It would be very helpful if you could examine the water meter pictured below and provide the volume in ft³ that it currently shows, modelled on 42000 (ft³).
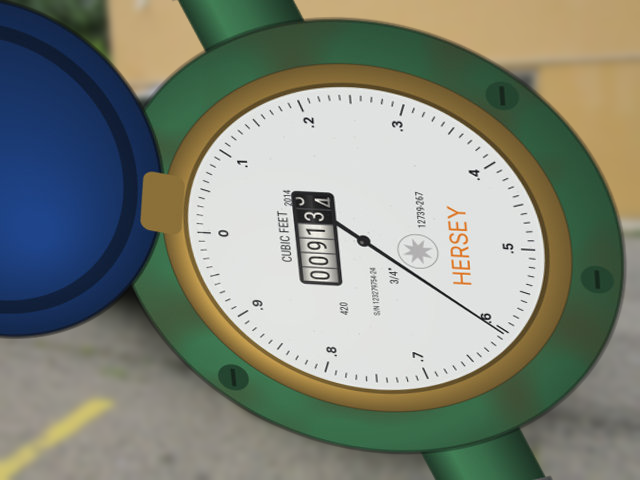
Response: 9133.60 (ft³)
